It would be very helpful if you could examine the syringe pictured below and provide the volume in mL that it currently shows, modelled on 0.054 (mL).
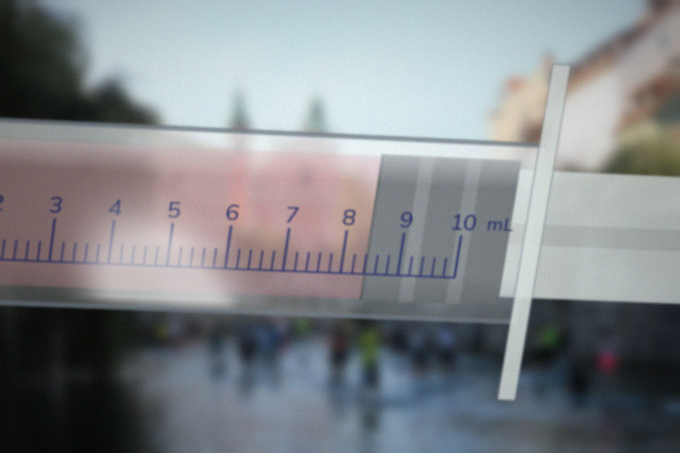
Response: 8.4 (mL)
